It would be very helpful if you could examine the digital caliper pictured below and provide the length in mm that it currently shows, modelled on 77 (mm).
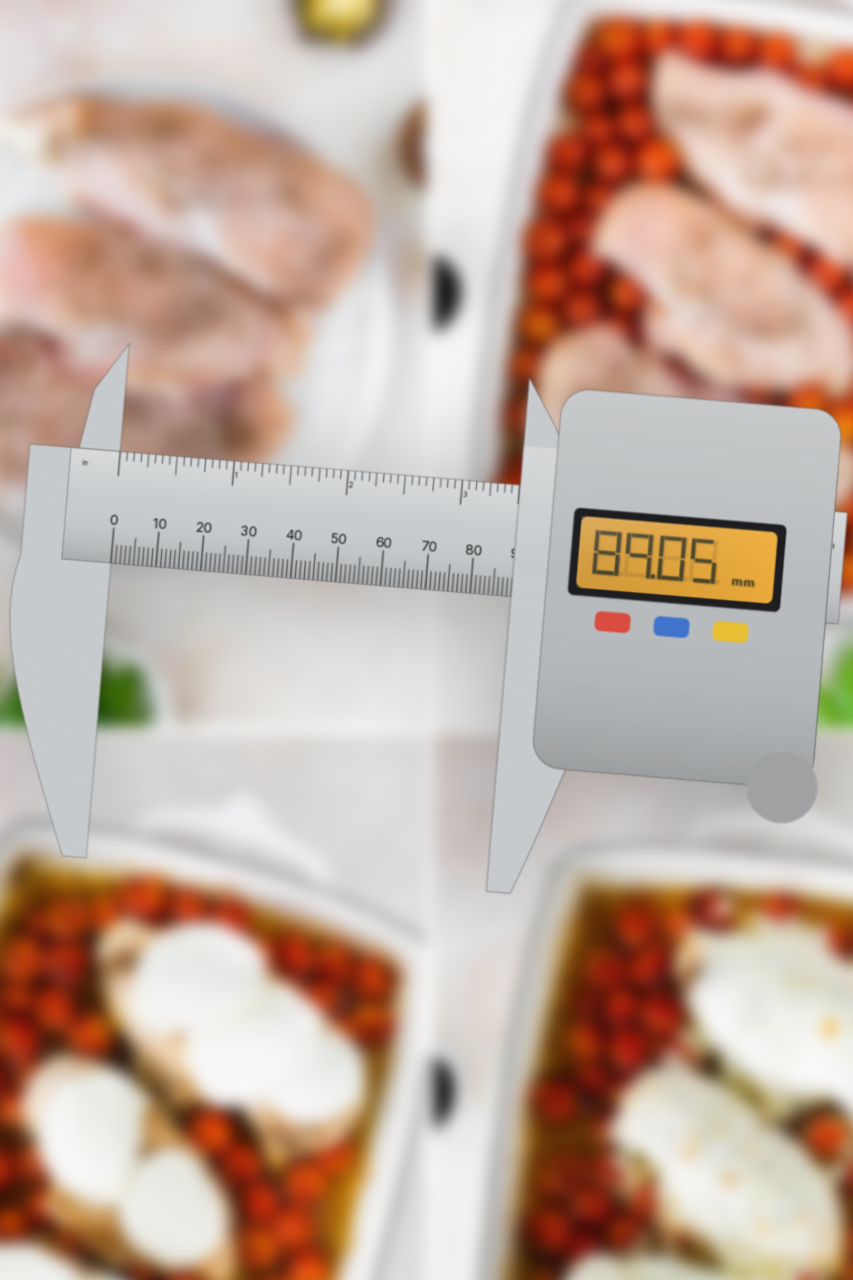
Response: 89.05 (mm)
